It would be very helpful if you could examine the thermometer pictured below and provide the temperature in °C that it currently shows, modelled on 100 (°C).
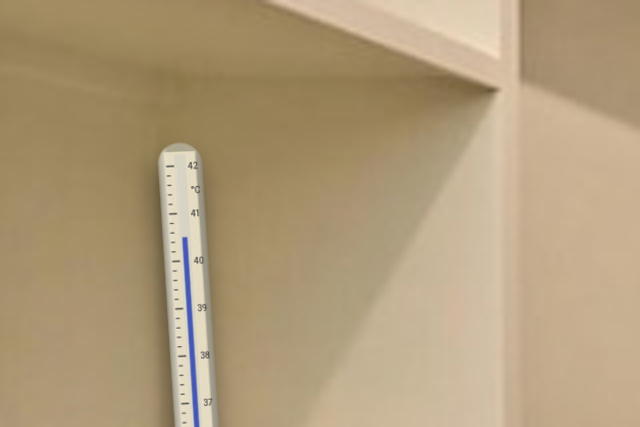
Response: 40.5 (°C)
